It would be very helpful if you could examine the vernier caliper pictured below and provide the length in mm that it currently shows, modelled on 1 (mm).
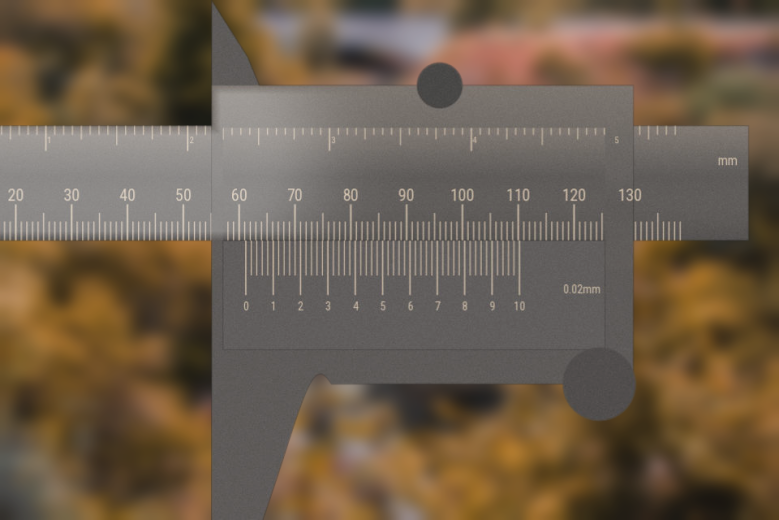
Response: 61.2 (mm)
